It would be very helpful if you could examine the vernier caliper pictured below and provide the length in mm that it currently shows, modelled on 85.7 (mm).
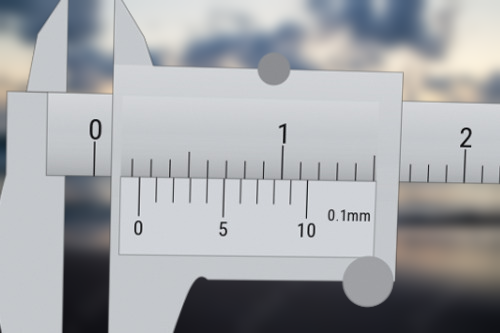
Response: 2.4 (mm)
